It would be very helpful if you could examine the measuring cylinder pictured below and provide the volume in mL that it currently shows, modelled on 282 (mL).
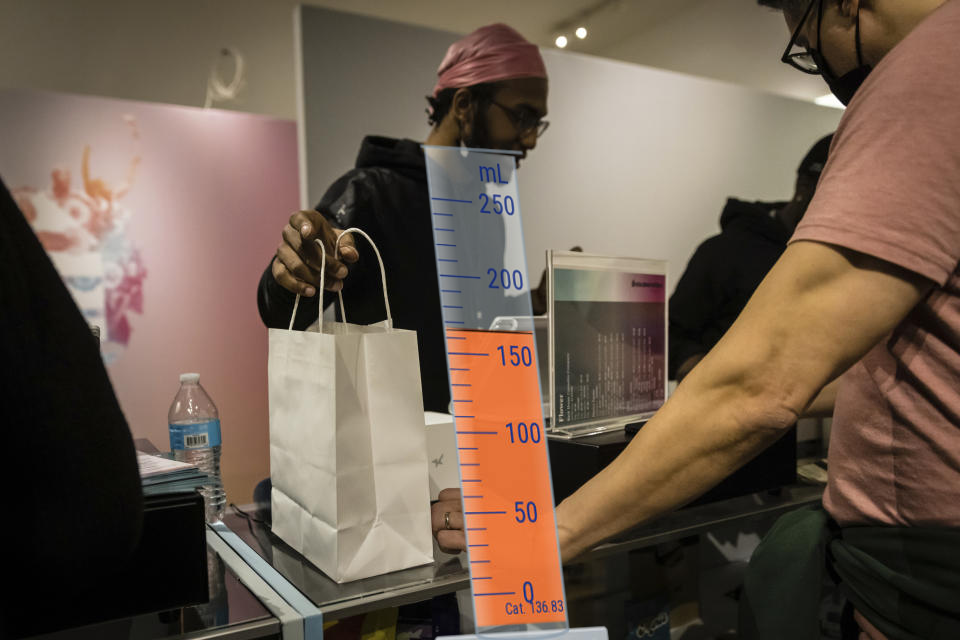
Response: 165 (mL)
